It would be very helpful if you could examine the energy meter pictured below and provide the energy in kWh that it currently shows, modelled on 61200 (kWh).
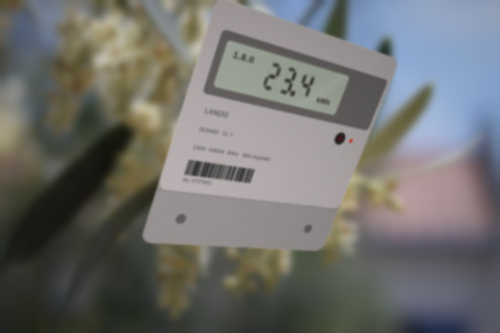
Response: 23.4 (kWh)
